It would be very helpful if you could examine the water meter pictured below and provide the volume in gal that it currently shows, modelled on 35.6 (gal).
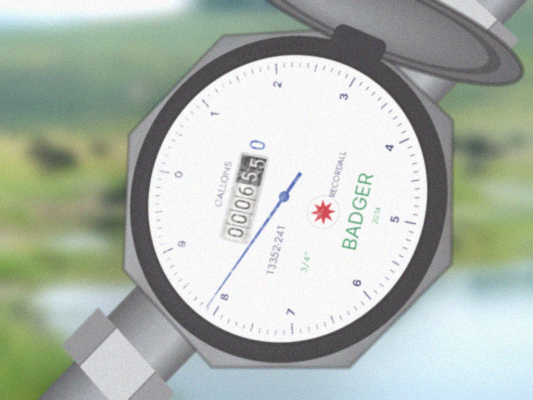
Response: 6548.1 (gal)
